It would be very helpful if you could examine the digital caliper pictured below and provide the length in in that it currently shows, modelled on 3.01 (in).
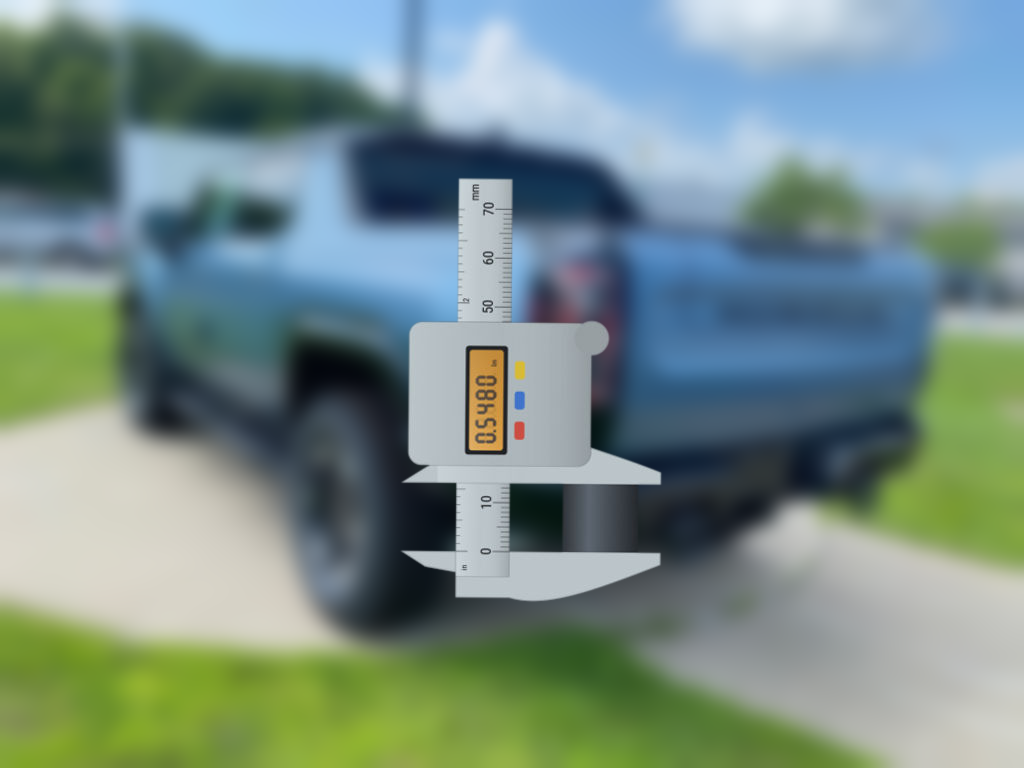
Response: 0.5480 (in)
